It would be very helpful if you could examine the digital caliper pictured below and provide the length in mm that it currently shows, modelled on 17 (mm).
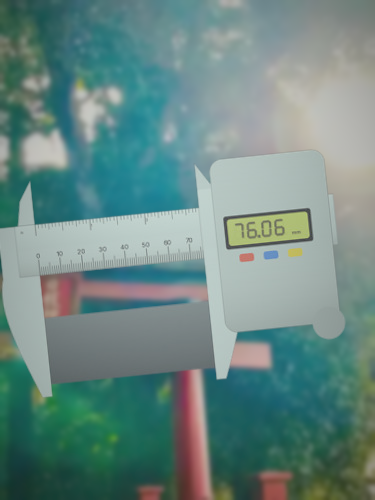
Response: 76.06 (mm)
